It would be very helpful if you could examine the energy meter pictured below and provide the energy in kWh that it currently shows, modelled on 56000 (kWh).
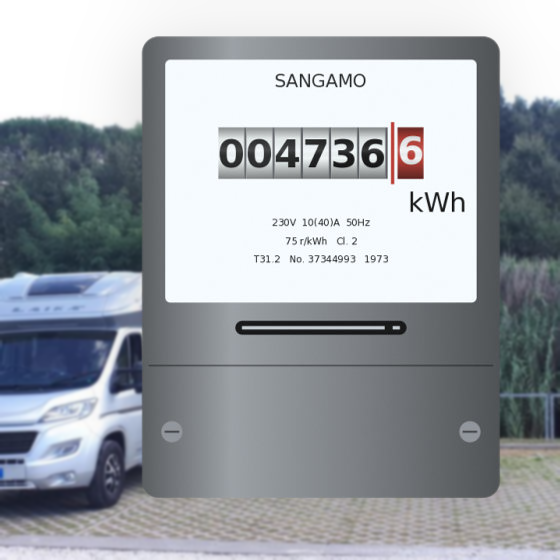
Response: 4736.6 (kWh)
